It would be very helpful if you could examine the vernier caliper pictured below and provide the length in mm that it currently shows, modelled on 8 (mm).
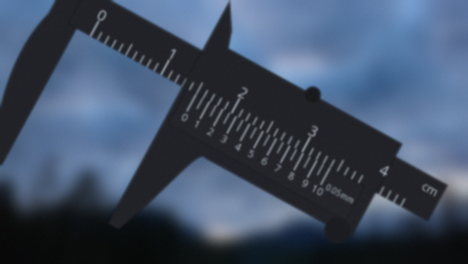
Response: 15.0 (mm)
